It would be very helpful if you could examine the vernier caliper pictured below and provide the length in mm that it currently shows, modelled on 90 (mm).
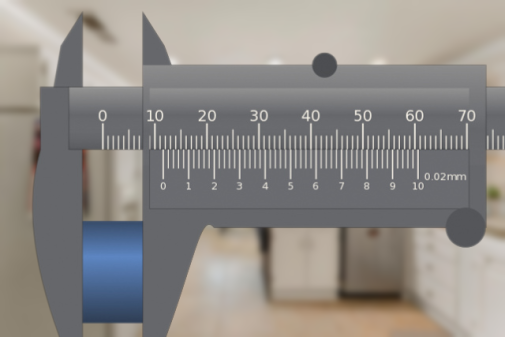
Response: 11.6 (mm)
